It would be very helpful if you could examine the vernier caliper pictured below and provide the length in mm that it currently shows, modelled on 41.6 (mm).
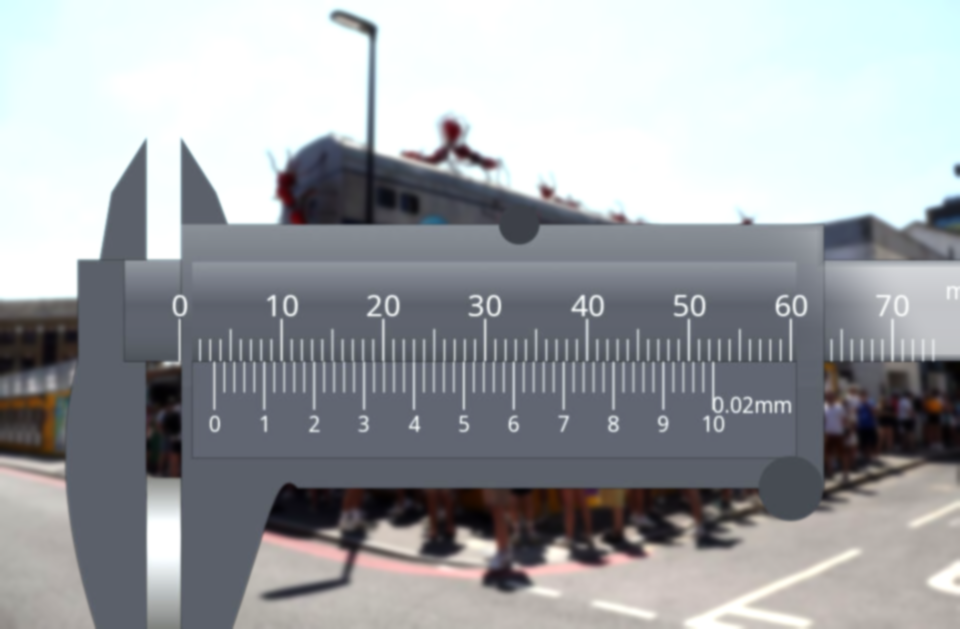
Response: 3.4 (mm)
